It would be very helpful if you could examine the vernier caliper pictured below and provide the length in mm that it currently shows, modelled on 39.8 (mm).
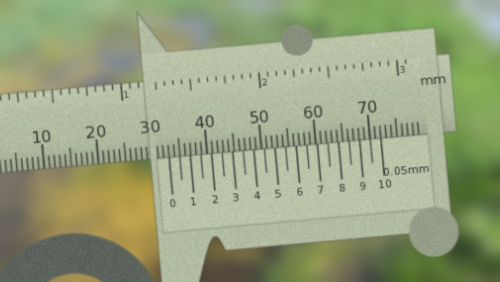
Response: 33.0 (mm)
